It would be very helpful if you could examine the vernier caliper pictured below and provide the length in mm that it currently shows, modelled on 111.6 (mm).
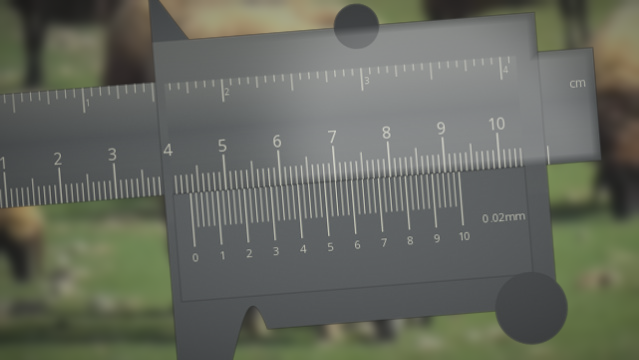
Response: 43.5 (mm)
